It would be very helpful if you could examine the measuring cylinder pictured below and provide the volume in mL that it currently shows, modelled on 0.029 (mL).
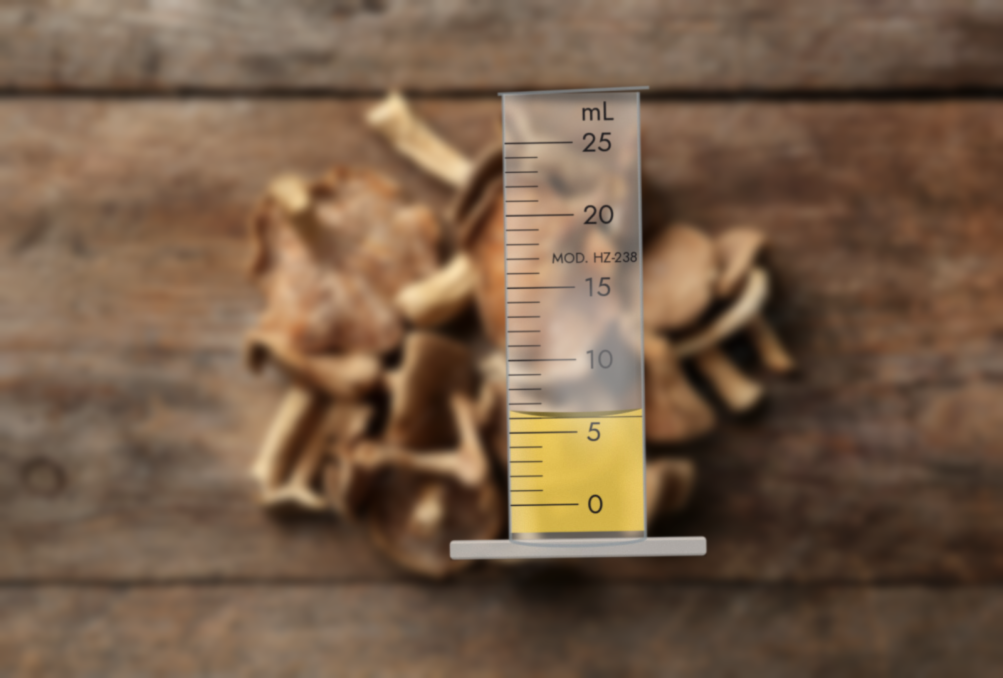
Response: 6 (mL)
